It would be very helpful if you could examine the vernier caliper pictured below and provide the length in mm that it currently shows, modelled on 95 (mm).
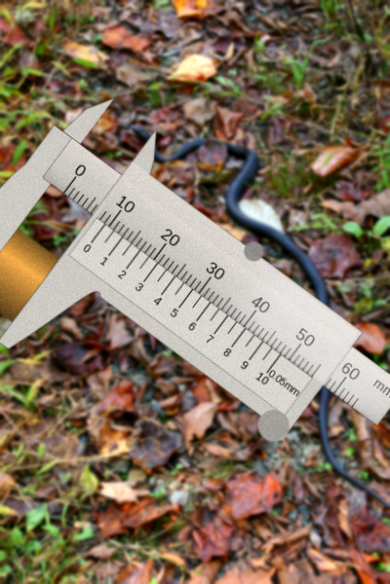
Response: 9.2 (mm)
